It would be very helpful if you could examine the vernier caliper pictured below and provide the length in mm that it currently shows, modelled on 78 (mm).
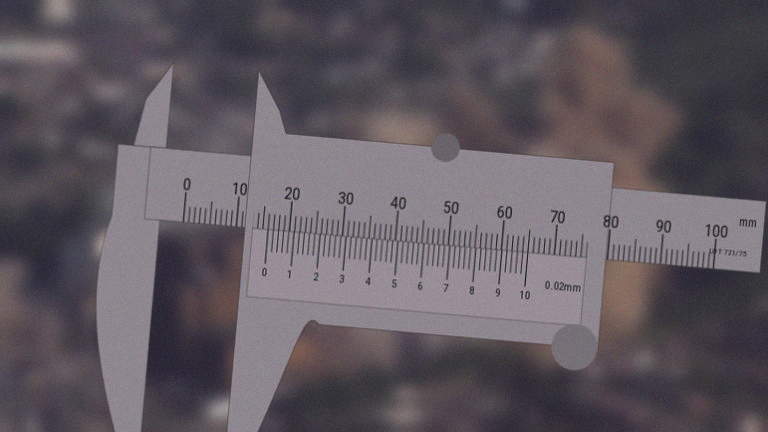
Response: 16.0 (mm)
